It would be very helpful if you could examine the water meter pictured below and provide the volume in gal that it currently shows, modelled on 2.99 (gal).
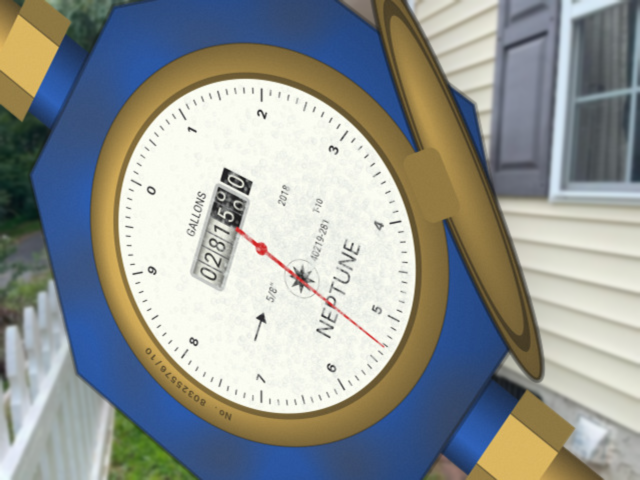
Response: 281585.3 (gal)
